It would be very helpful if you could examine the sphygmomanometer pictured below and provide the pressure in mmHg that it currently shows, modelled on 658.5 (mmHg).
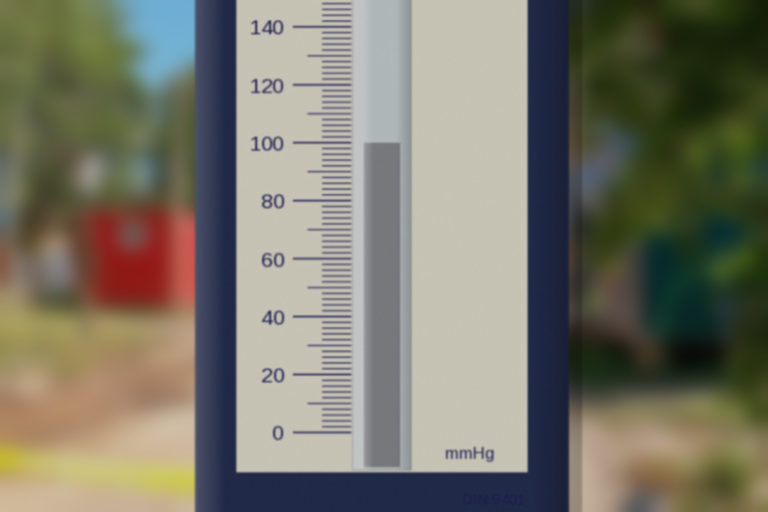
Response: 100 (mmHg)
